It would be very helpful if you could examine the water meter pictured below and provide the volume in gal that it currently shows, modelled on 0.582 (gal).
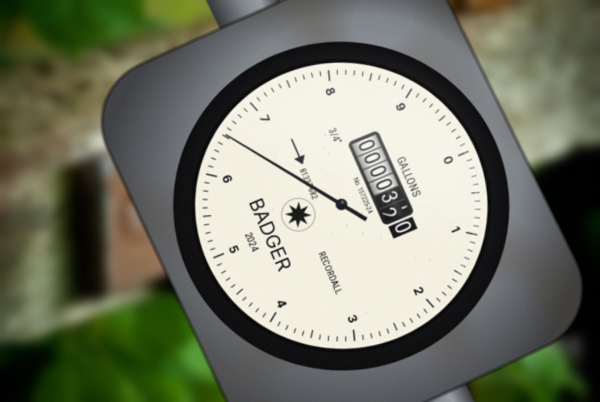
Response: 316.5 (gal)
